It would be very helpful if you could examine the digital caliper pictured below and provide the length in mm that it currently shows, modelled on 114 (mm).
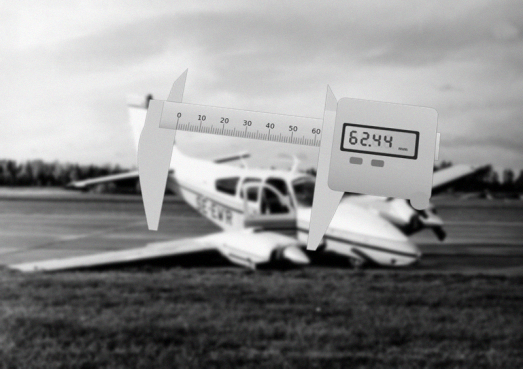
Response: 62.44 (mm)
